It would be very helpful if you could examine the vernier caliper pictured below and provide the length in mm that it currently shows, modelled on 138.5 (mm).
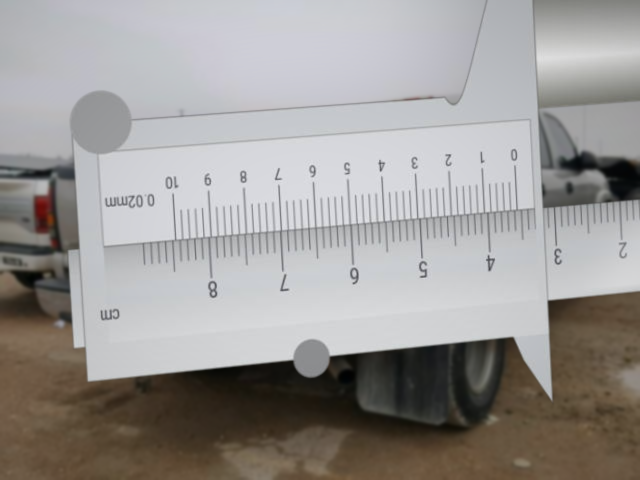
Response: 35.6 (mm)
